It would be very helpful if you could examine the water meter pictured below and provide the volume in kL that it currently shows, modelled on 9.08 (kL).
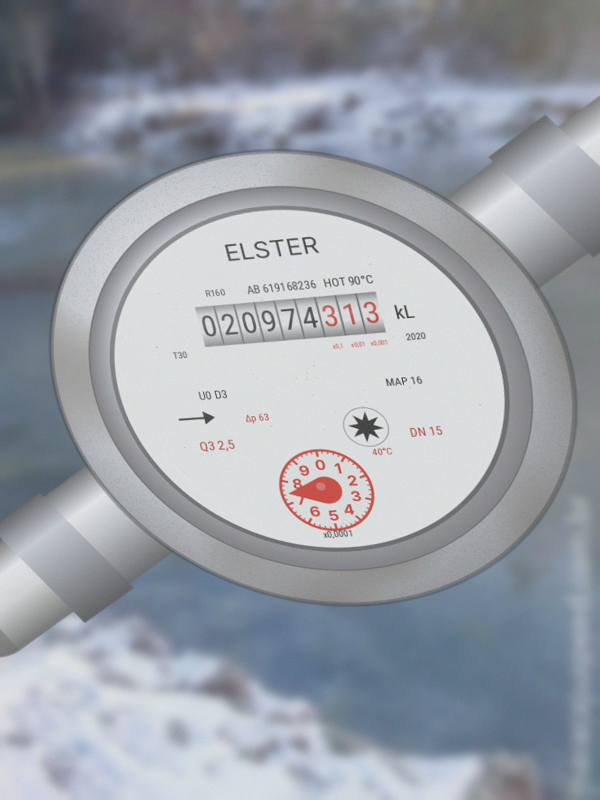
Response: 20974.3137 (kL)
